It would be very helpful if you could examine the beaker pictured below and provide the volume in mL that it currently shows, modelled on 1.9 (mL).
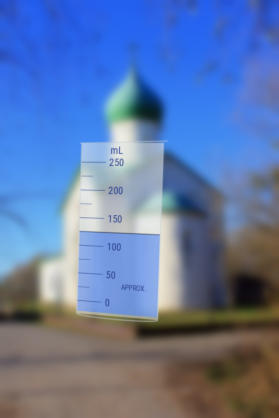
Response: 125 (mL)
